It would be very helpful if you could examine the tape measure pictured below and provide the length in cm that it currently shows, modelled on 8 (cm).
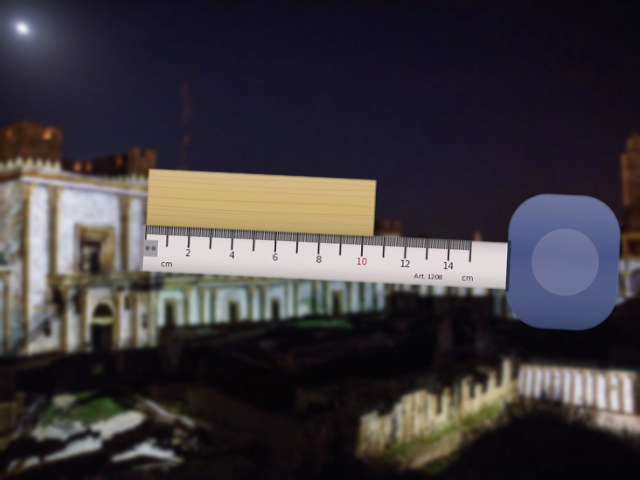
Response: 10.5 (cm)
